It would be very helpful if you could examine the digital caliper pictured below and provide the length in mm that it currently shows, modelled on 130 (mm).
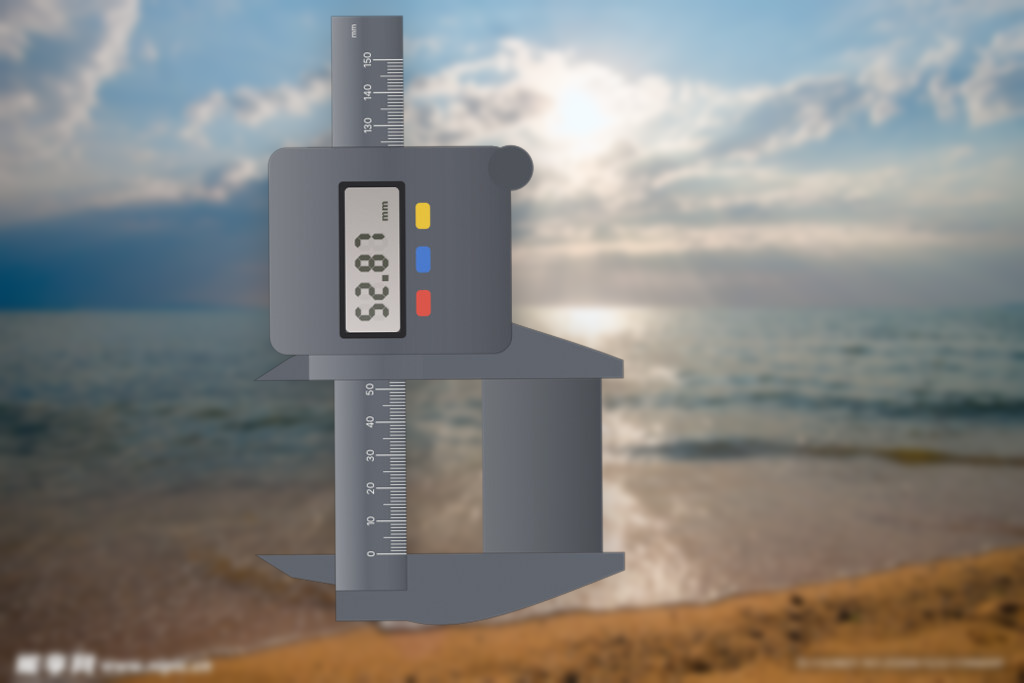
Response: 52.87 (mm)
